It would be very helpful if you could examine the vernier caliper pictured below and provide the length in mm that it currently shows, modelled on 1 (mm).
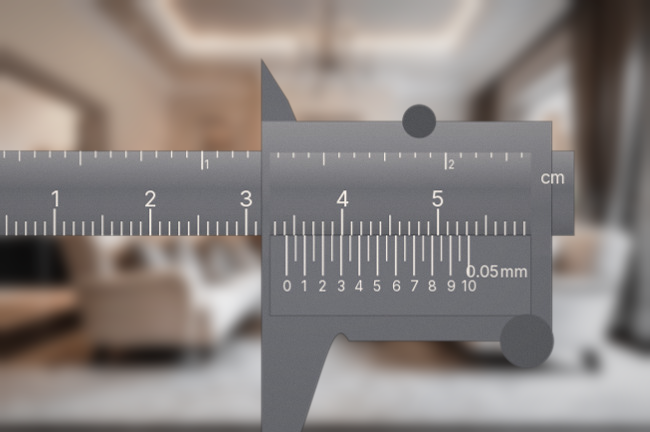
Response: 34.2 (mm)
